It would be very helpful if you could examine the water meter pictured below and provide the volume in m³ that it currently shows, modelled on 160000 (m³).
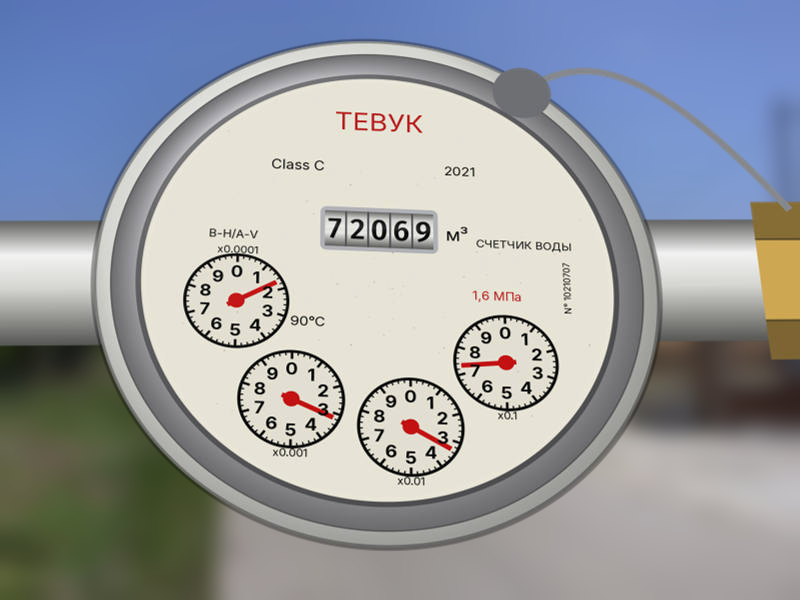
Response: 72069.7331 (m³)
